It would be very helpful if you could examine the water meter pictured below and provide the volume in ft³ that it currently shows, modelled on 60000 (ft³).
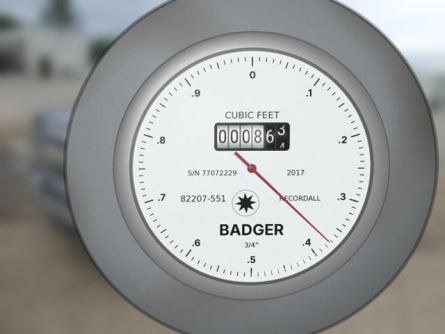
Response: 863.37 (ft³)
